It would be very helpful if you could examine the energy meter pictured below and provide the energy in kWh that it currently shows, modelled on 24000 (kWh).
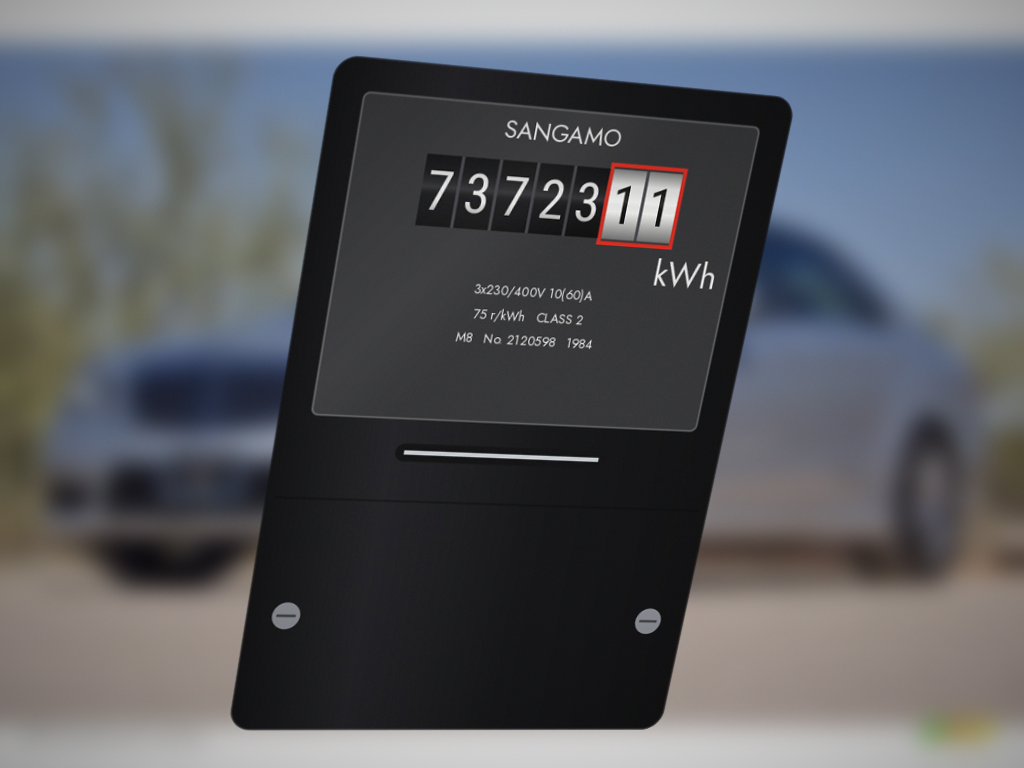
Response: 73723.11 (kWh)
